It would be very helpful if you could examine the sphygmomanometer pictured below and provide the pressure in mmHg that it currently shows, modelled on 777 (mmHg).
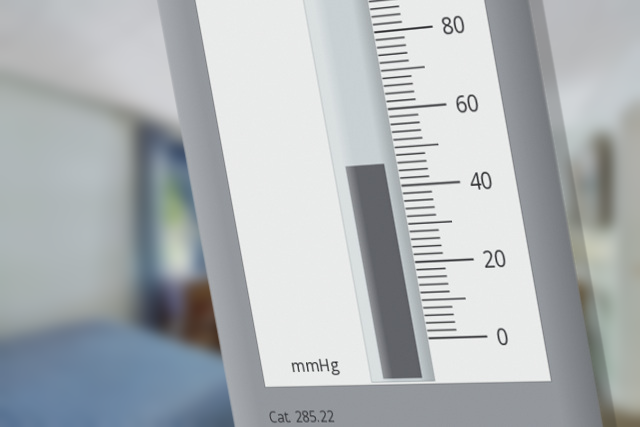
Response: 46 (mmHg)
